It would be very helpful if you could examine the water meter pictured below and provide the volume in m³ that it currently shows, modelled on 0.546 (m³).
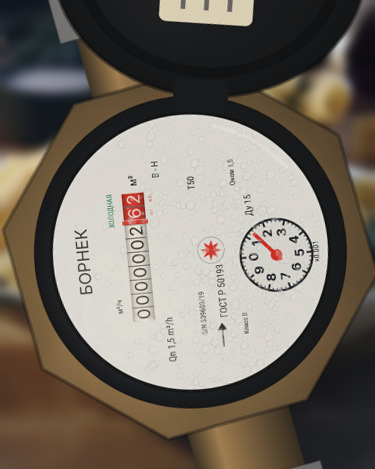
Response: 2.621 (m³)
